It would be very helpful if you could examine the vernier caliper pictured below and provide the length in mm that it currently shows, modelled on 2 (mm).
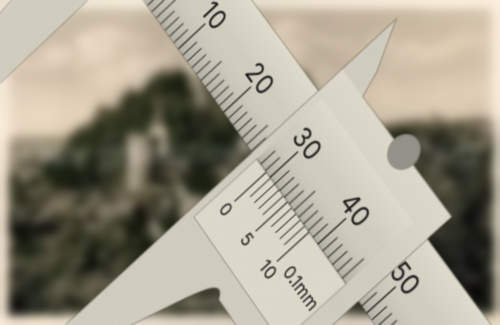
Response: 29.2 (mm)
